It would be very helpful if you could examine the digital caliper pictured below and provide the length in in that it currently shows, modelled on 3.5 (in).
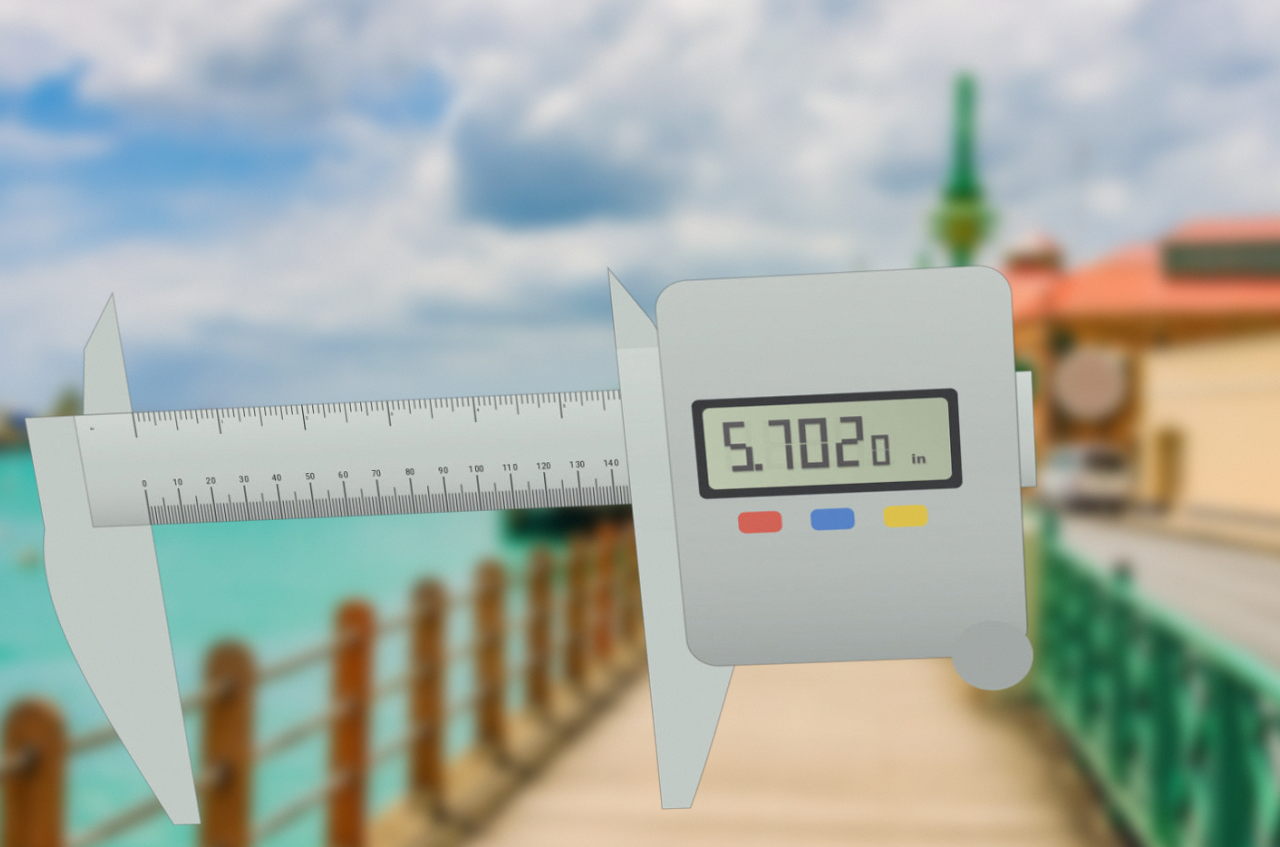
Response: 5.7020 (in)
